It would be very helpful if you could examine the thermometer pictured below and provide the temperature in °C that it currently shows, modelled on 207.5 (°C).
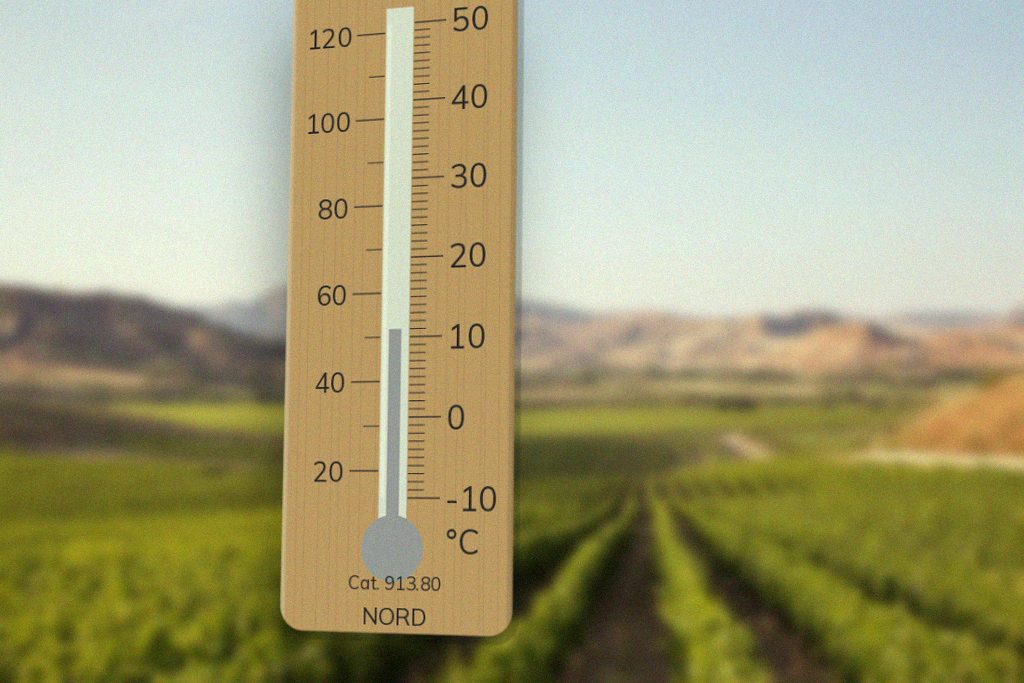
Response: 11 (°C)
